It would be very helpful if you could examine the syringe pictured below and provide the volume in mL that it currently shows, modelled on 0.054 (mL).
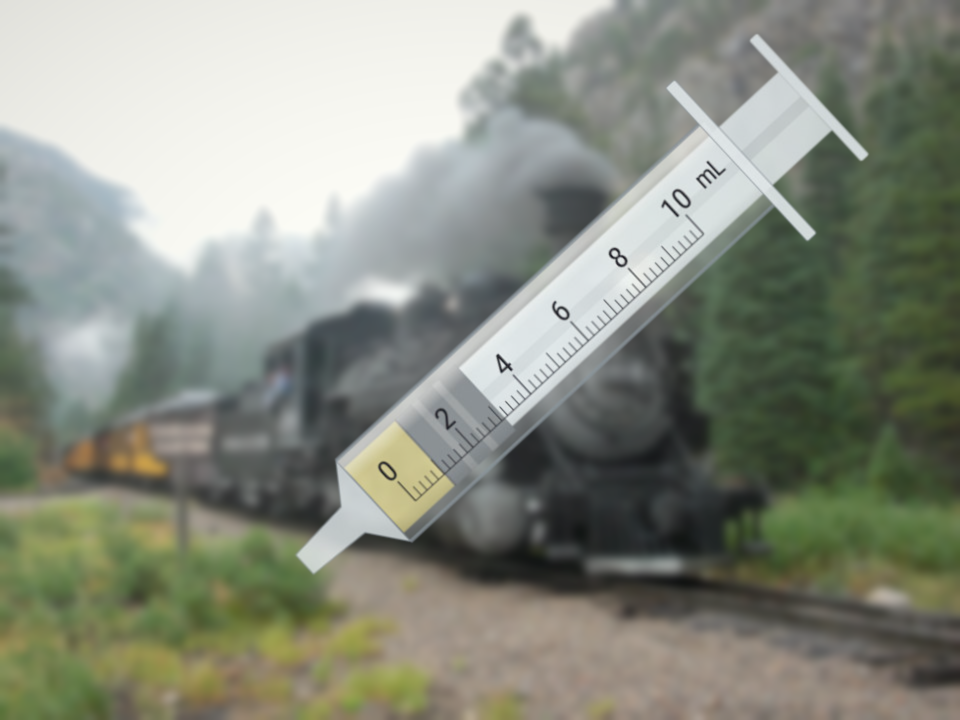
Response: 1 (mL)
